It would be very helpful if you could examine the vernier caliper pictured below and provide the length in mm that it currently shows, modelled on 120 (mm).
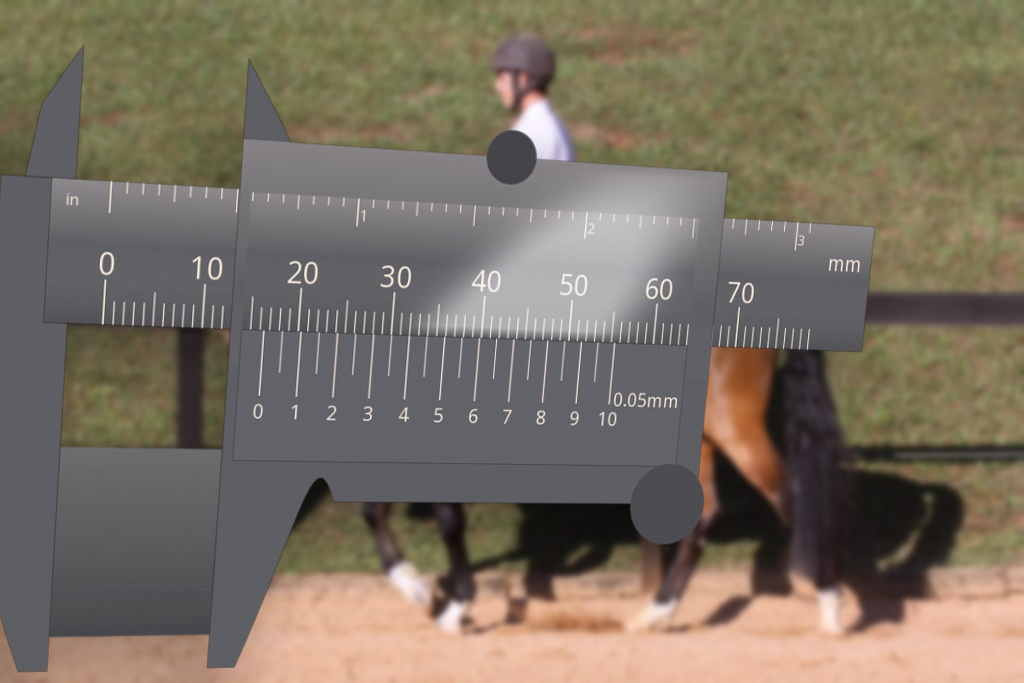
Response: 16.4 (mm)
